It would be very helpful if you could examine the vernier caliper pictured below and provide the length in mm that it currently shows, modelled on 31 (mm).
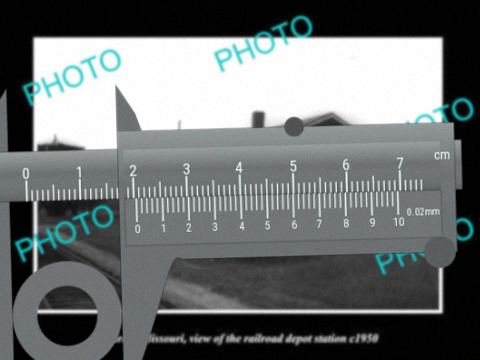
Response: 20.5 (mm)
